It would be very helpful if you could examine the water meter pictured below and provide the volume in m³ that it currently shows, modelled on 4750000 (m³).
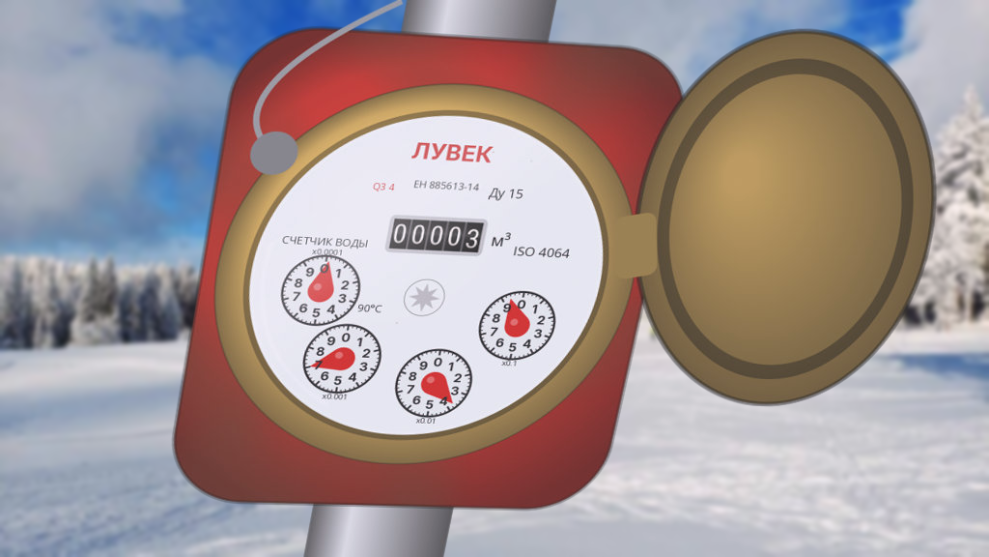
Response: 2.9370 (m³)
